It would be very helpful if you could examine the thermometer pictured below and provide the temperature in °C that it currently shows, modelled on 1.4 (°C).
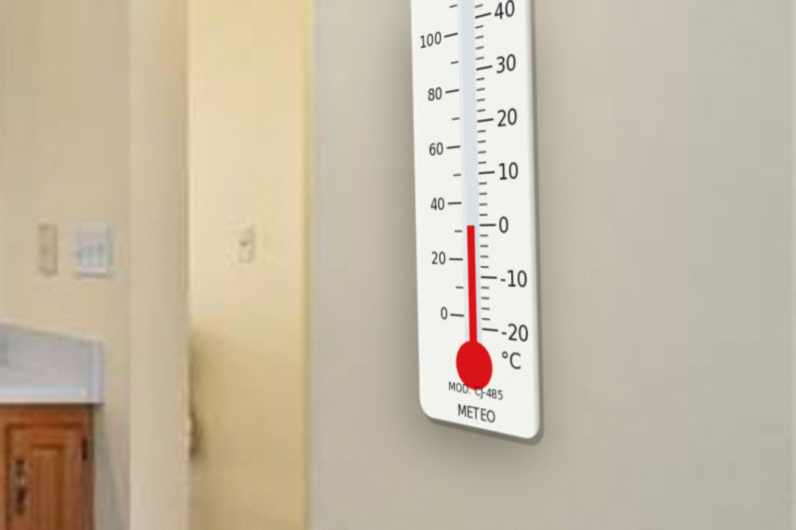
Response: 0 (°C)
